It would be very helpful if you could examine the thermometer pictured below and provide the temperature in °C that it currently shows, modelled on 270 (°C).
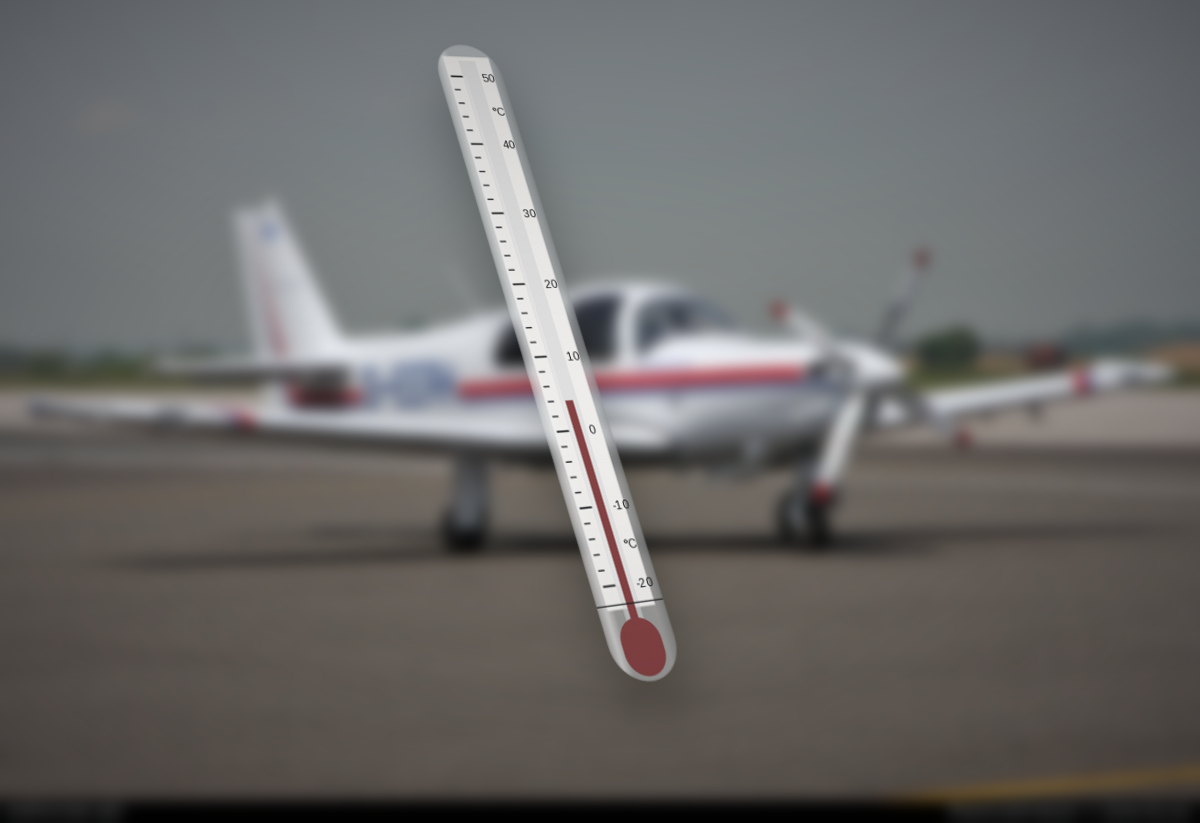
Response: 4 (°C)
